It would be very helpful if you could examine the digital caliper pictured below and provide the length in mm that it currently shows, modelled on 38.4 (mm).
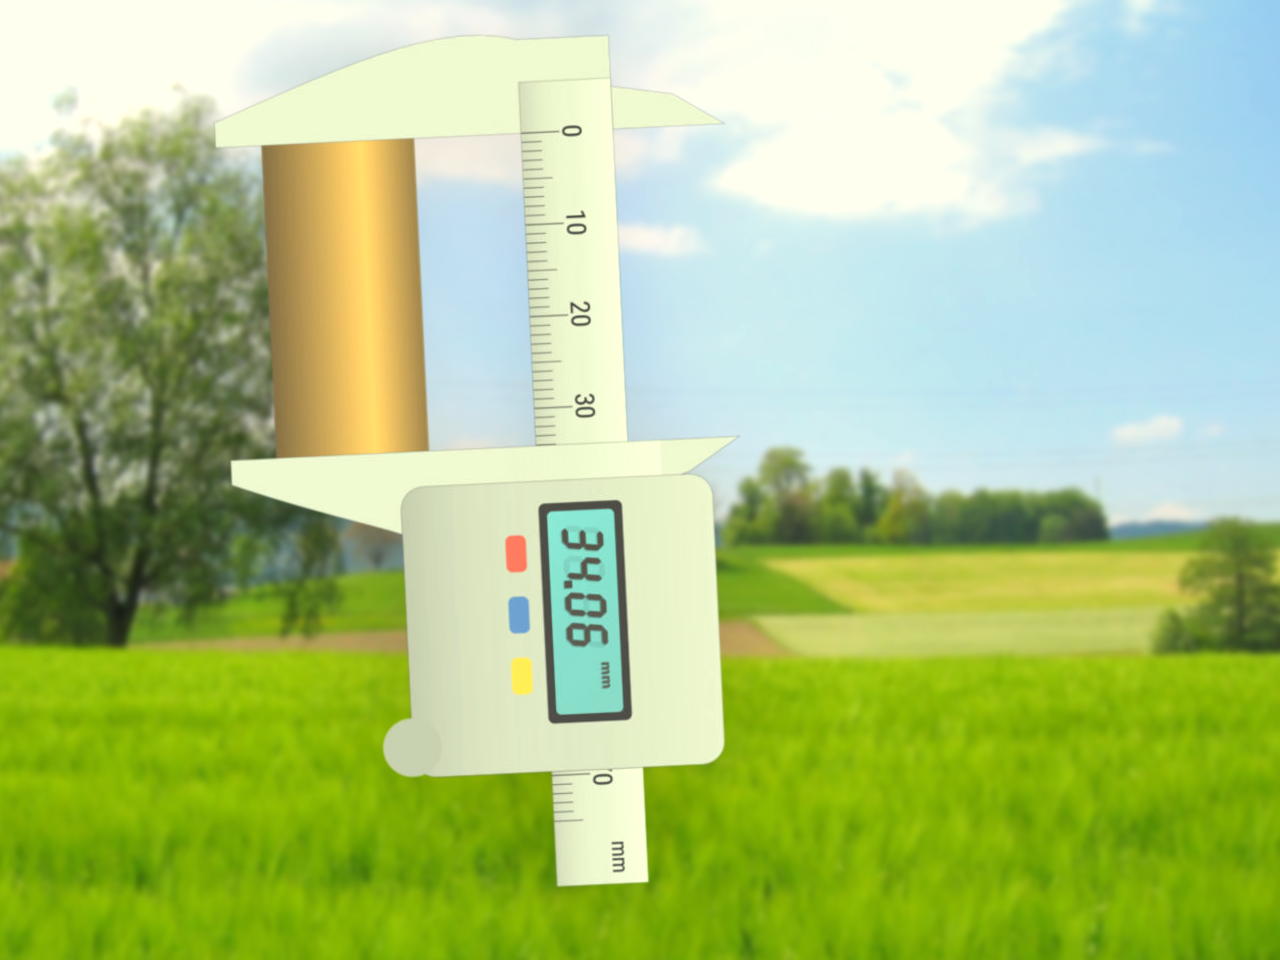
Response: 34.06 (mm)
